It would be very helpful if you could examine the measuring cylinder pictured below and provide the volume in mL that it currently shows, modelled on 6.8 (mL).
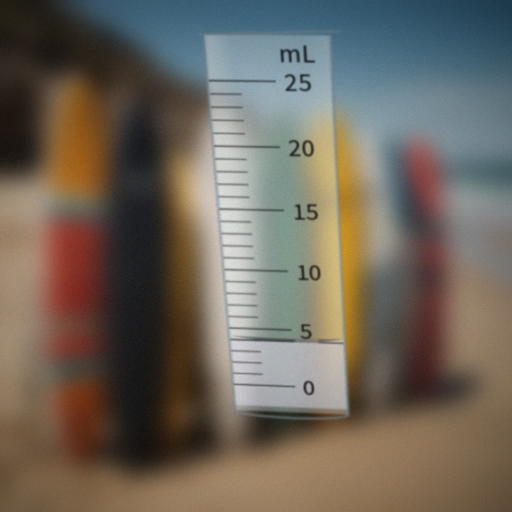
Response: 4 (mL)
